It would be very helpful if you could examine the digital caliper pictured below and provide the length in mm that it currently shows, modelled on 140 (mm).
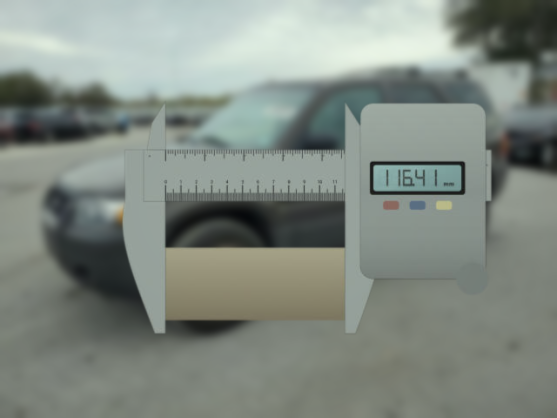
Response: 116.41 (mm)
